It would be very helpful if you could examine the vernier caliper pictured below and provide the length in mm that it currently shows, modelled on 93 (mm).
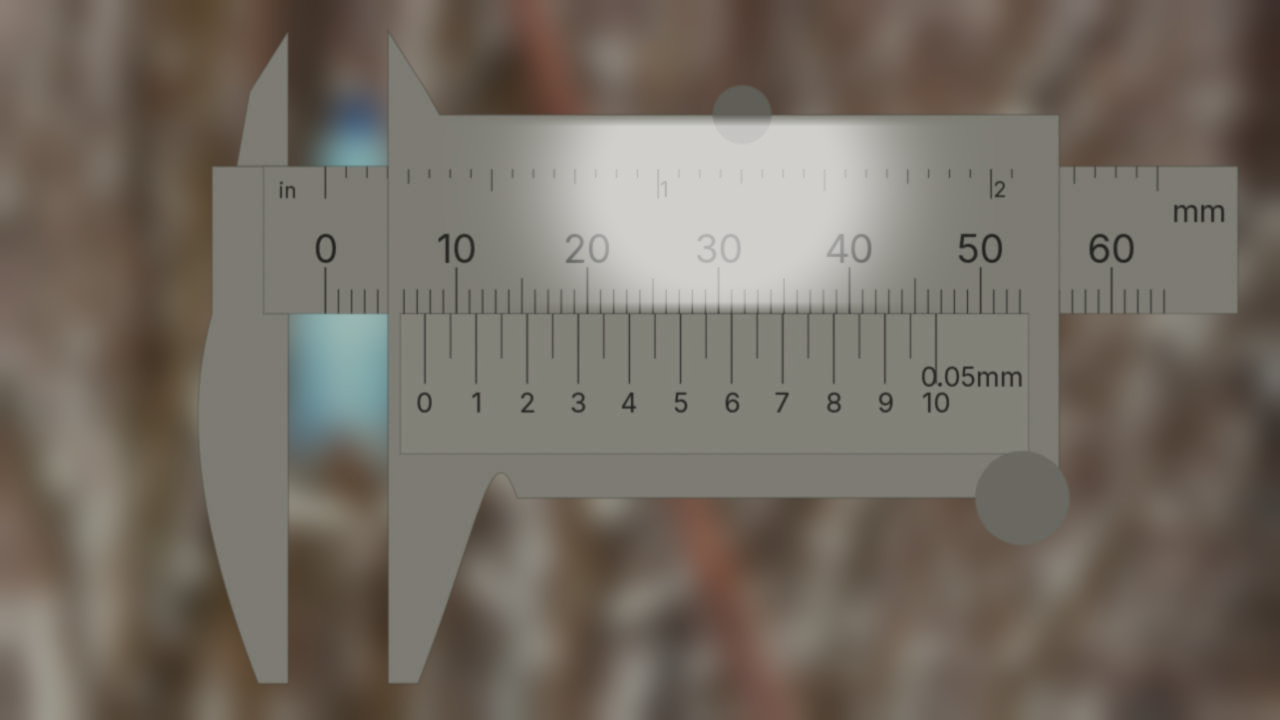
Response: 7.6 (mm)
